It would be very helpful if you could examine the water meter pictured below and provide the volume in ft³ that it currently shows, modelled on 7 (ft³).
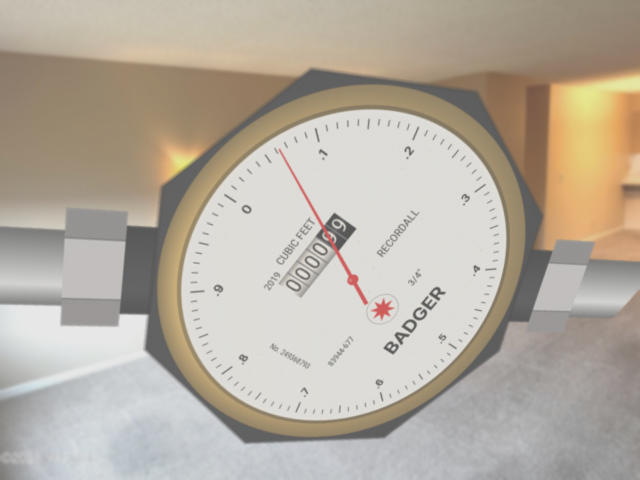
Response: 99.06 (ft³)
